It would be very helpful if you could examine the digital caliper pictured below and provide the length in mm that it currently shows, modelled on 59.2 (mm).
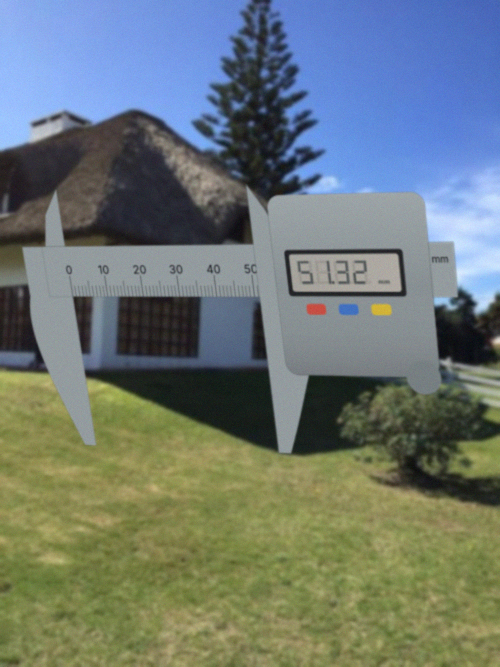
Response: 51.32 (mm)
